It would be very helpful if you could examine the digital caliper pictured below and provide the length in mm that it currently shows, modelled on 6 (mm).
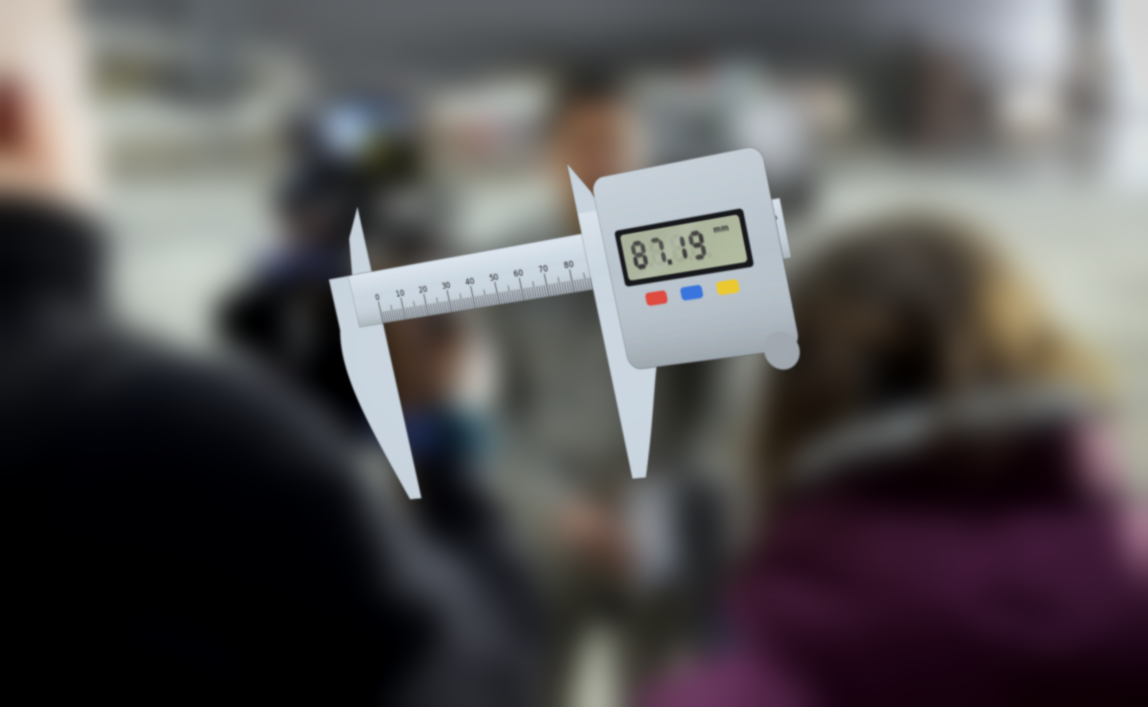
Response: 87.19 (mm)
